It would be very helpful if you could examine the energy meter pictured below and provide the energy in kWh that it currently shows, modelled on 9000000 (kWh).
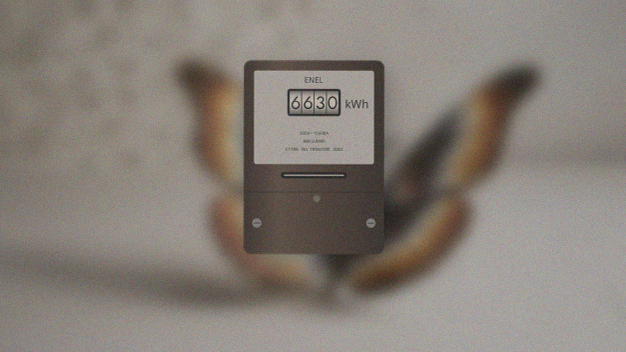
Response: 6630 (kWh)
